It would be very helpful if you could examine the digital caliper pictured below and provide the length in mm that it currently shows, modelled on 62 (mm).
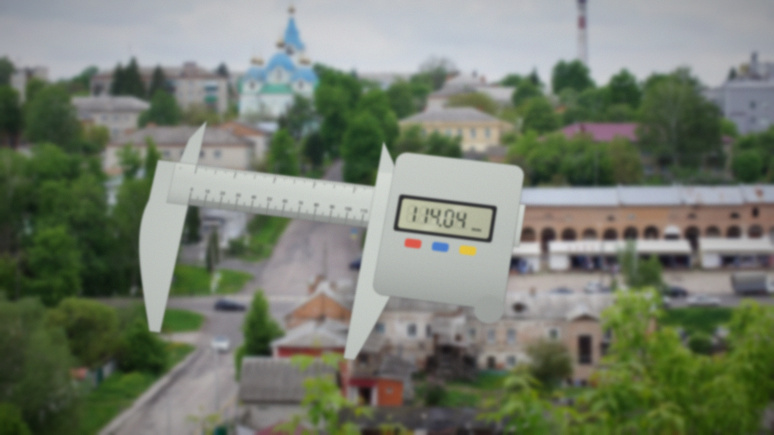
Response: 114.04 (mm)
